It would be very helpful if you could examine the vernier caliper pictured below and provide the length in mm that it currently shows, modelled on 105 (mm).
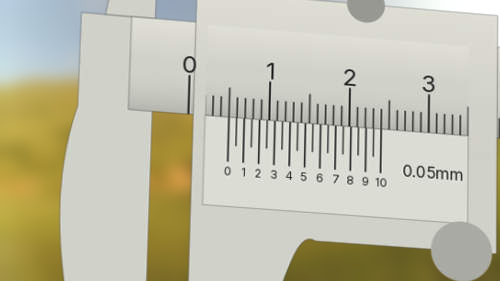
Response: 5.0 (mm)
